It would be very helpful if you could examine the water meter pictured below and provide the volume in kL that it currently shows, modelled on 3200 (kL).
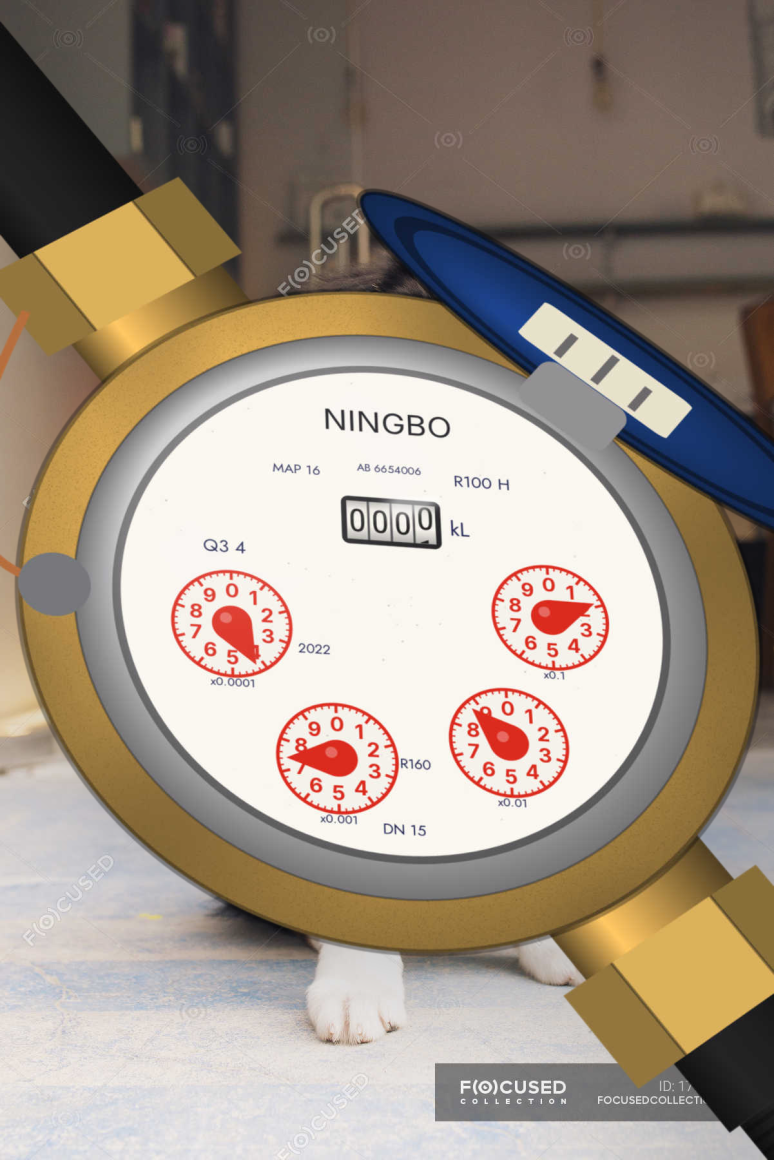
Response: 0.1874 (kL)
